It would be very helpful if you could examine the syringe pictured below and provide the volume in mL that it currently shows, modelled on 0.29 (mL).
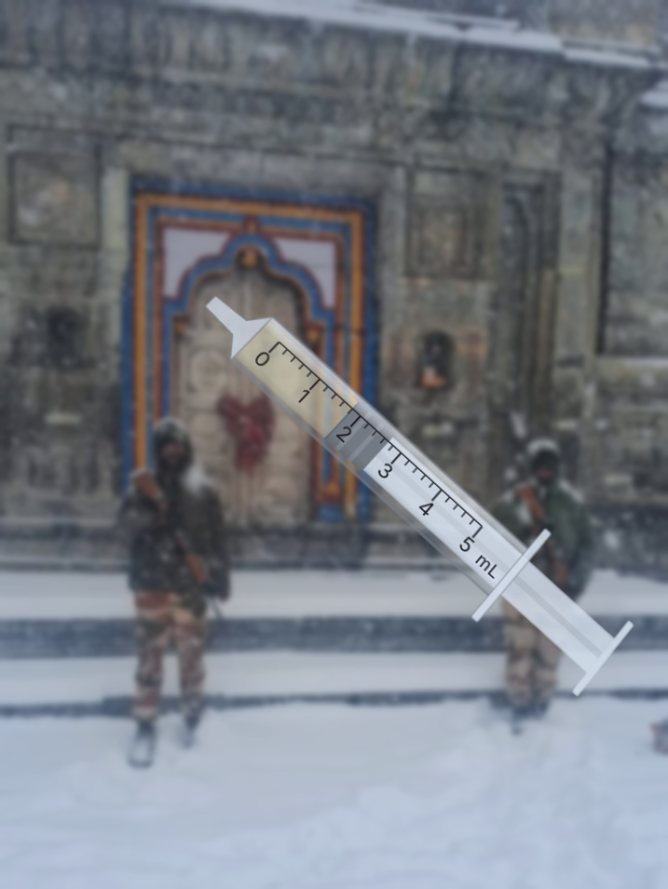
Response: 1.8 (mL)
